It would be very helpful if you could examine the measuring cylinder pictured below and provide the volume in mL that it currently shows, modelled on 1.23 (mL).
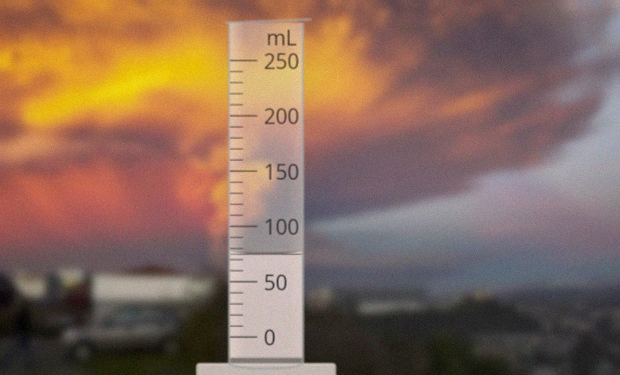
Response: 75 (mL)
